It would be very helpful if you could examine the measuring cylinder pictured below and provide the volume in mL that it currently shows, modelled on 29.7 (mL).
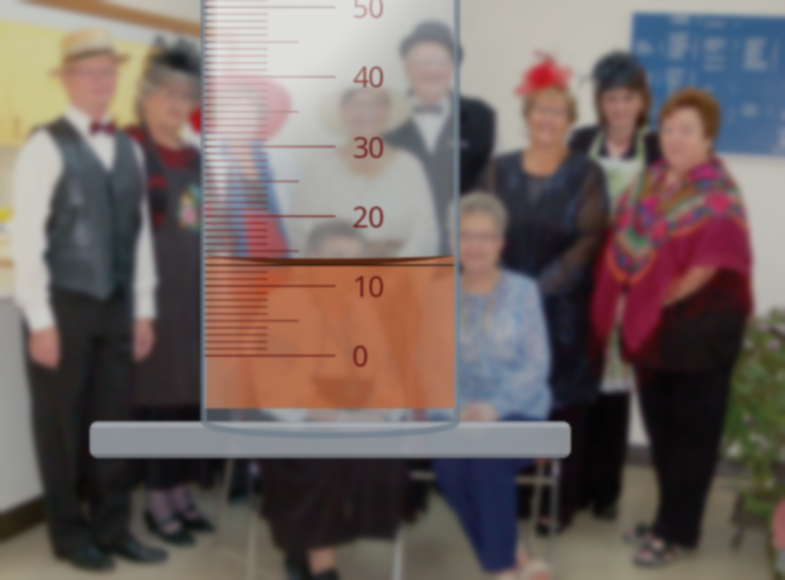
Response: 13 (mL)
